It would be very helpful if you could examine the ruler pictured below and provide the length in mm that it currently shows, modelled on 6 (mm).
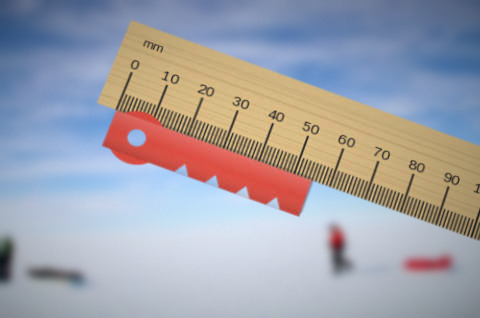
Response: 55 (mm)
